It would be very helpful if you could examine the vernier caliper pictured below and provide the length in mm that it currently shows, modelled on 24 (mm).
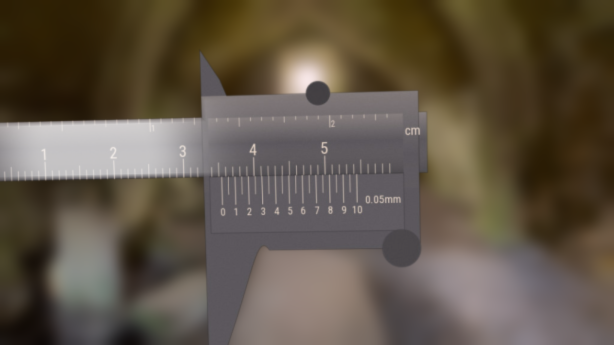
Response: 35.4 (mm)
